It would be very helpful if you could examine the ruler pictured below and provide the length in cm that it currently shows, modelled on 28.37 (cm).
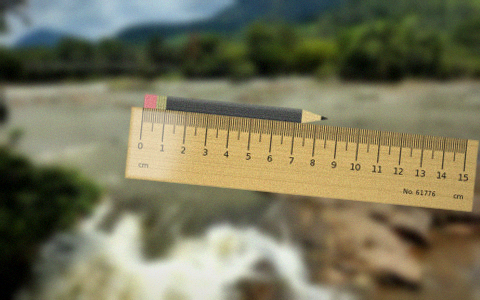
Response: 8.5 (cm)
